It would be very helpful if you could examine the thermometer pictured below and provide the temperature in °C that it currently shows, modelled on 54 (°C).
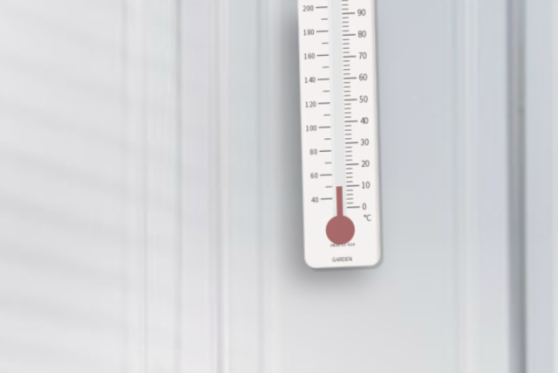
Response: 10 (°C)
